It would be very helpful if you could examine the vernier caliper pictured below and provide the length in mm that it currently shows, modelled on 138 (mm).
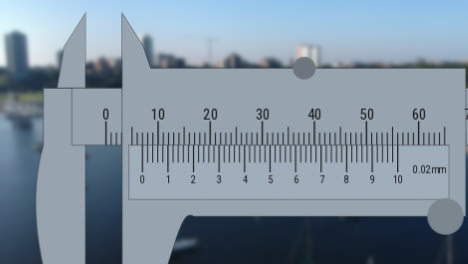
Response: 7.0 (mm)
